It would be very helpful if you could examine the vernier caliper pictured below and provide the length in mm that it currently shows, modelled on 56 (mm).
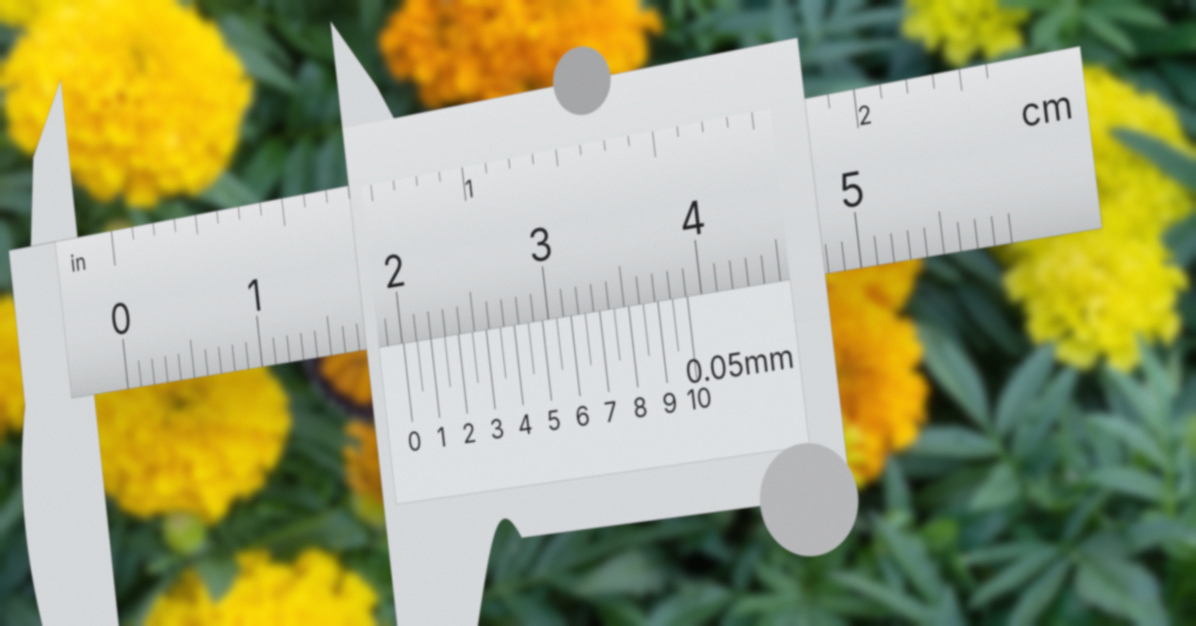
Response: 20.1 (mm)
